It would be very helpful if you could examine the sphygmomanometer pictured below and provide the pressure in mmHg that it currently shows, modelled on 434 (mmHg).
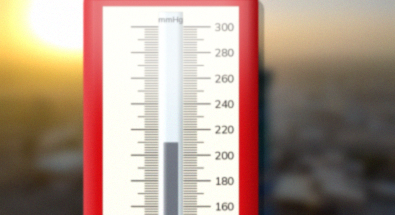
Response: 210 (mmHg)
